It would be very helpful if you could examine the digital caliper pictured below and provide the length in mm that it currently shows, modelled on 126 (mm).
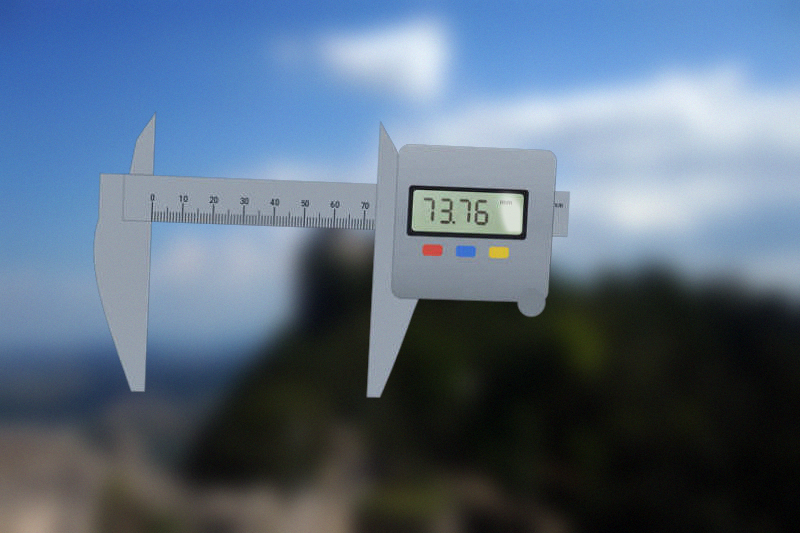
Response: 73.76 (mm)
